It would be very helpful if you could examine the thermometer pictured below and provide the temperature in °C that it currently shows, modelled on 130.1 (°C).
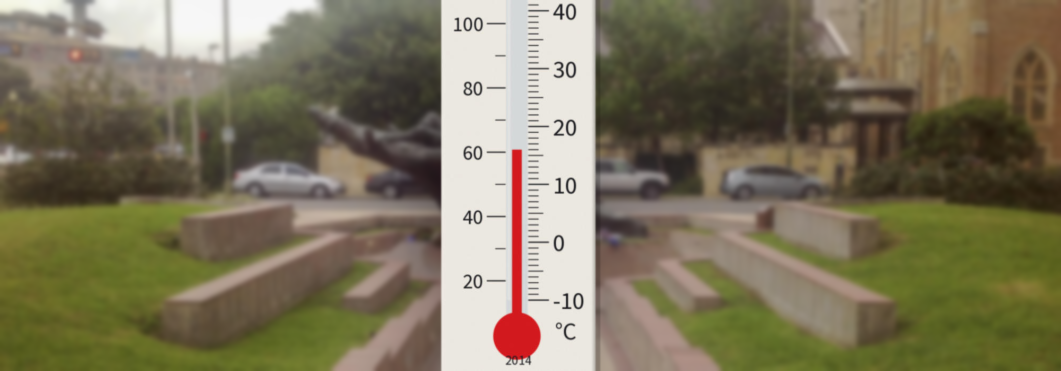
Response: 16 (°C)
